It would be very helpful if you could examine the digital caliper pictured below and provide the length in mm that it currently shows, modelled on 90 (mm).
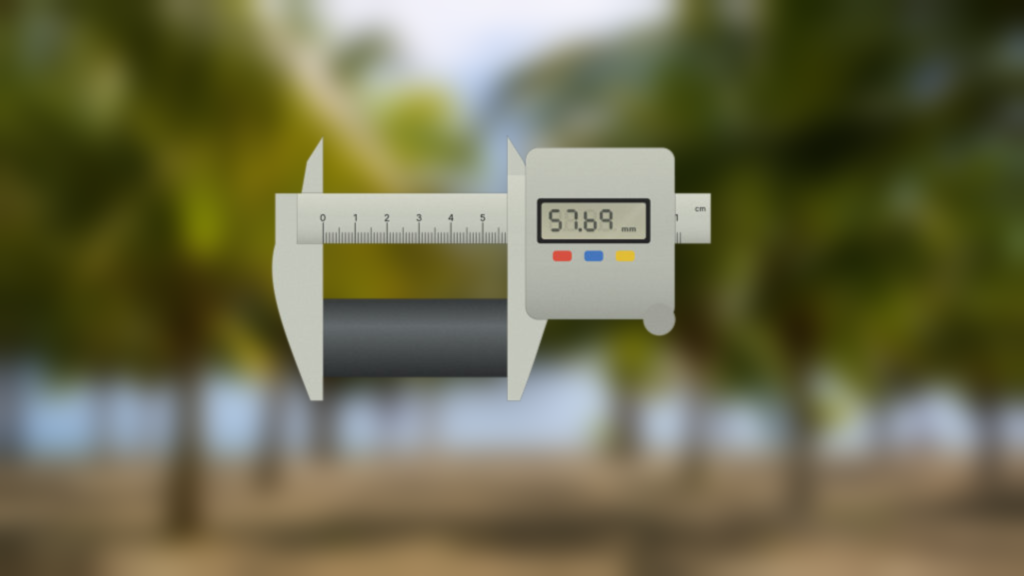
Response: 57.69 (mm)
